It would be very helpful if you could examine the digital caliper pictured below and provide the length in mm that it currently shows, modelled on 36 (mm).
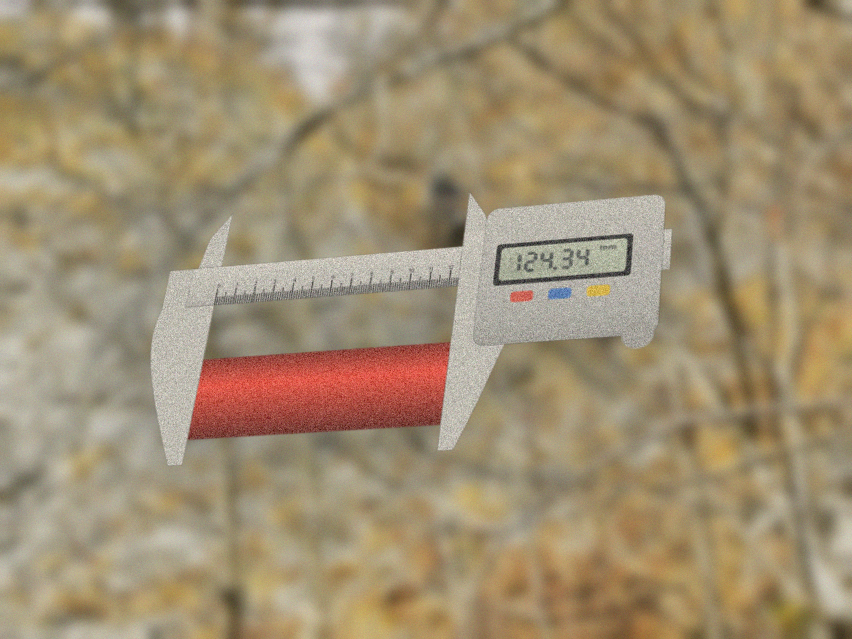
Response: 124.34 (mm)
